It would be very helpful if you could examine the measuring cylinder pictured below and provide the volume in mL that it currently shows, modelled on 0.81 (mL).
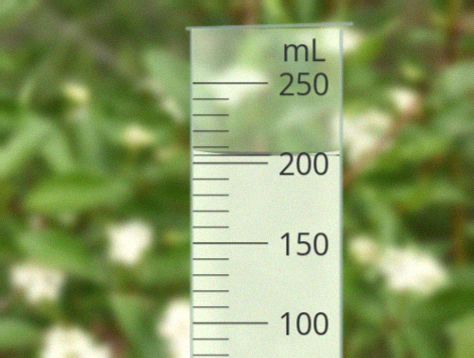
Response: 205 (mL)
